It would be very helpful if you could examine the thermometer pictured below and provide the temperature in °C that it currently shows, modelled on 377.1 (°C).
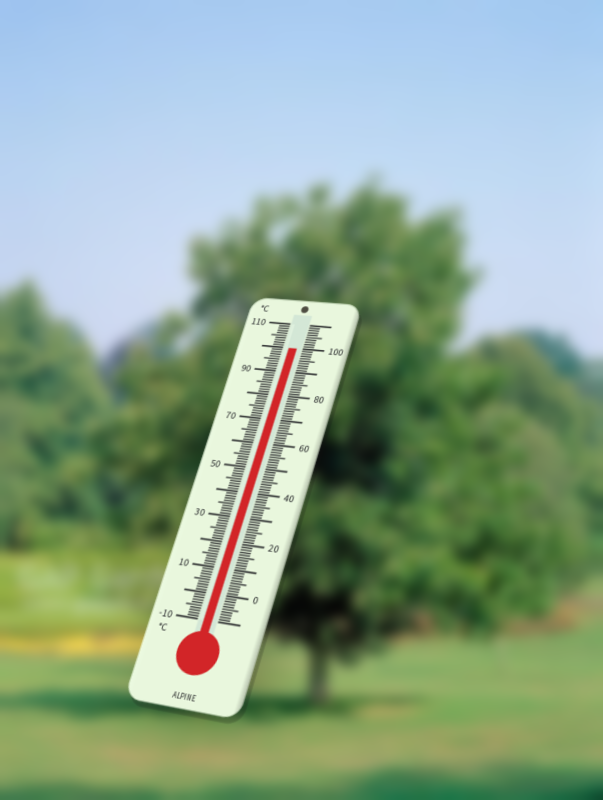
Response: 100 (°C)
